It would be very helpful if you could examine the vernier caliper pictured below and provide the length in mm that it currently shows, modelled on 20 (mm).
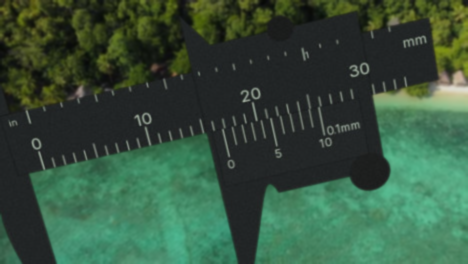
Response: 16.8 (mm)
